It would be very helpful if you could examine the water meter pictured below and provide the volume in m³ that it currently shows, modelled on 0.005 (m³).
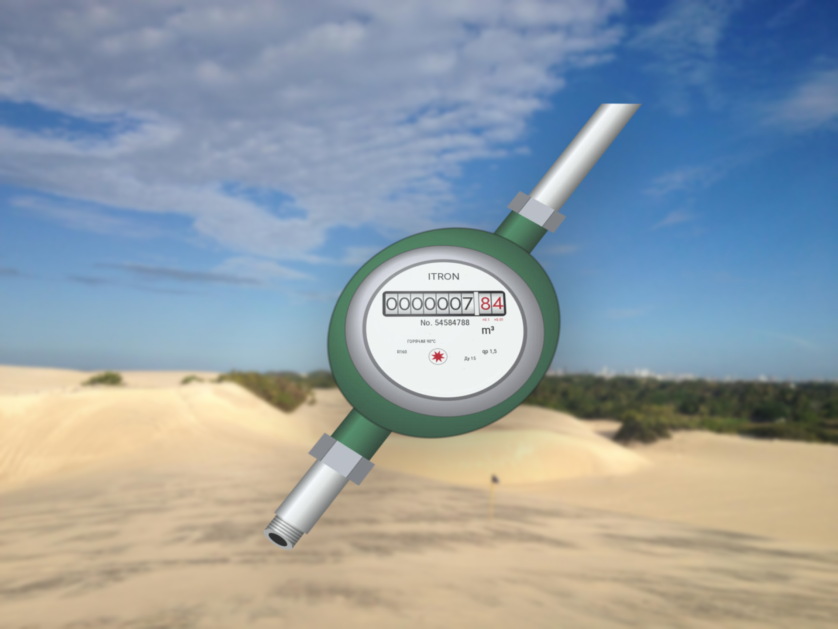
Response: 7.84 (m³)
